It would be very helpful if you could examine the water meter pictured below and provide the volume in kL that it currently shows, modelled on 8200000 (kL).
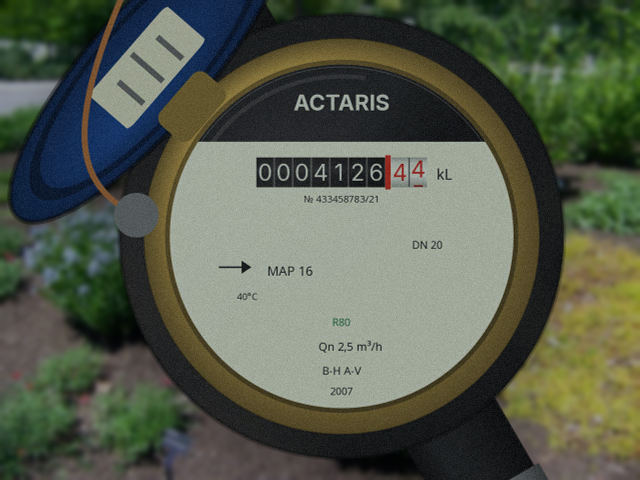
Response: 4126.44 (kL)
